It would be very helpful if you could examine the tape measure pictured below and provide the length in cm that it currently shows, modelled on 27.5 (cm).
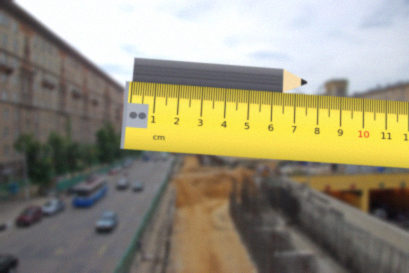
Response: 7.5 (cm)
